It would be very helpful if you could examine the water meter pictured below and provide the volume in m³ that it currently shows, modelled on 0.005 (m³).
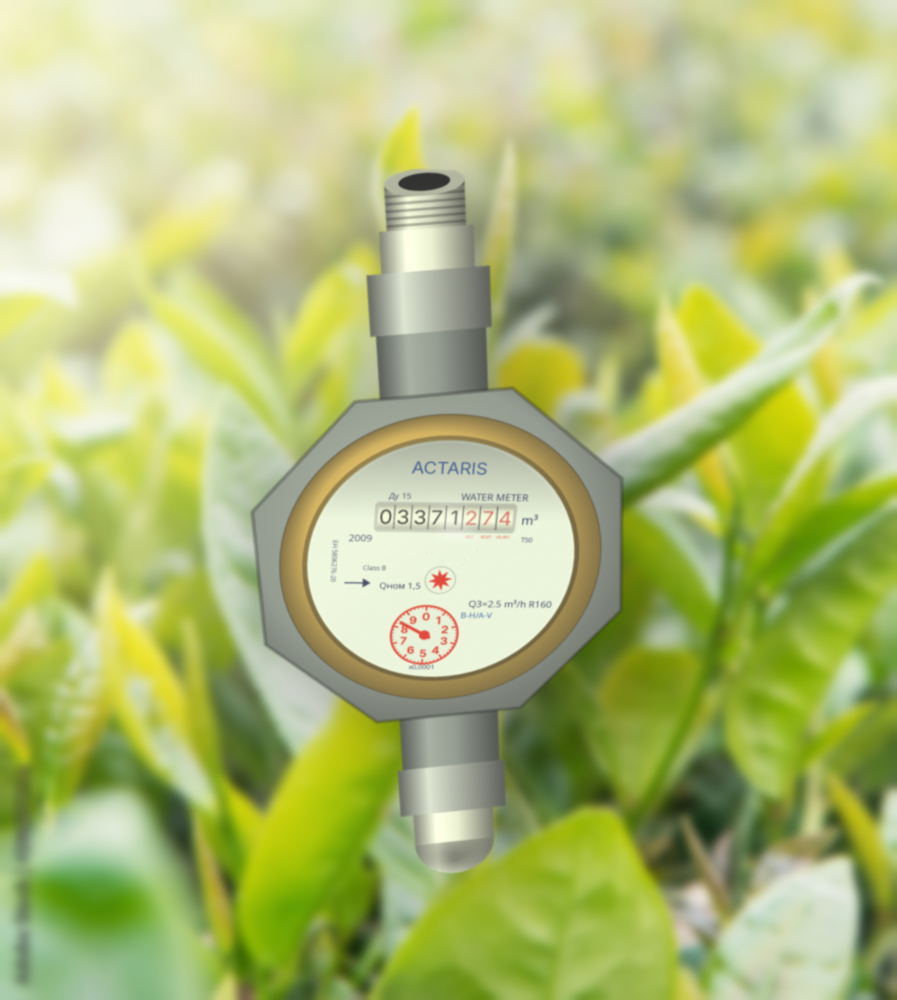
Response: 3371.2748 (m³)
